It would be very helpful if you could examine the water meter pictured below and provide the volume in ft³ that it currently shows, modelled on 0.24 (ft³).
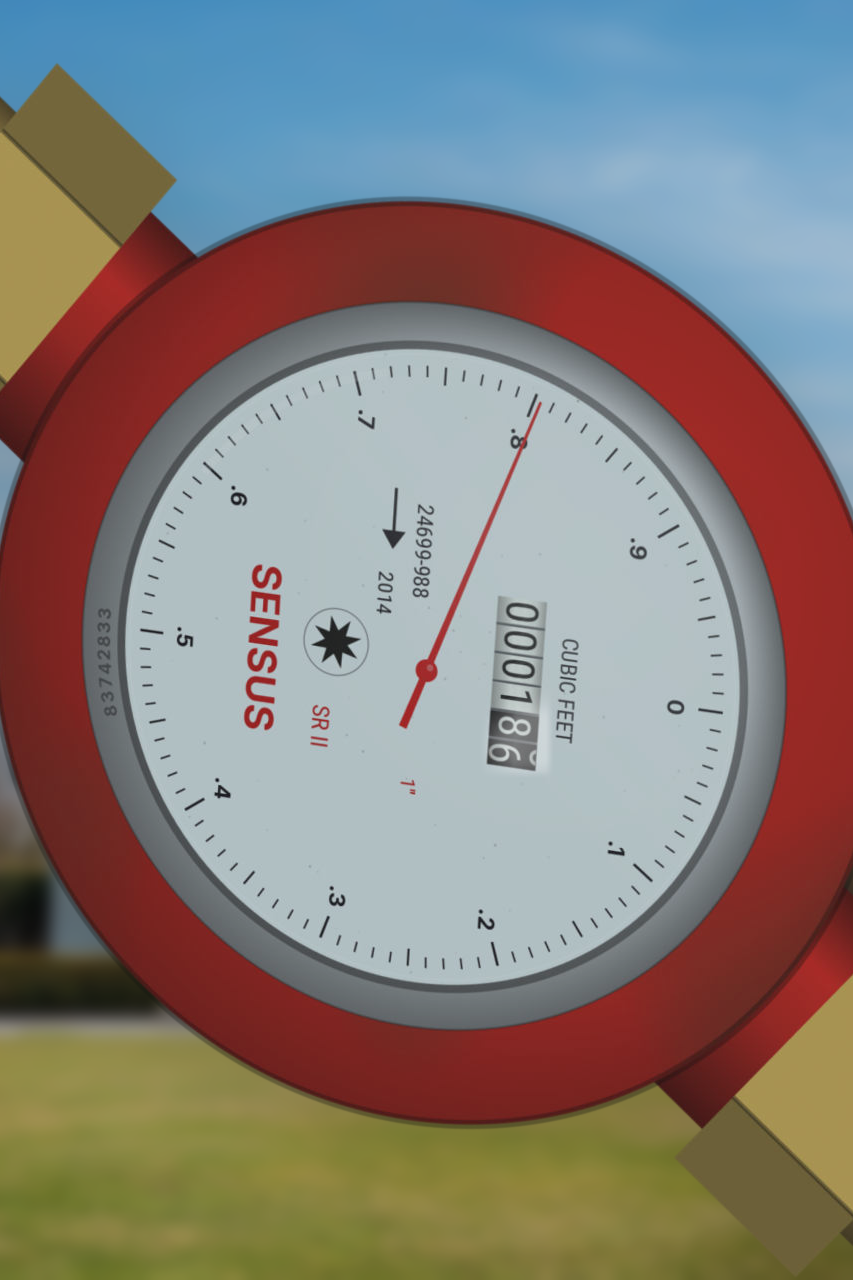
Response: 185.80 (ft³)
